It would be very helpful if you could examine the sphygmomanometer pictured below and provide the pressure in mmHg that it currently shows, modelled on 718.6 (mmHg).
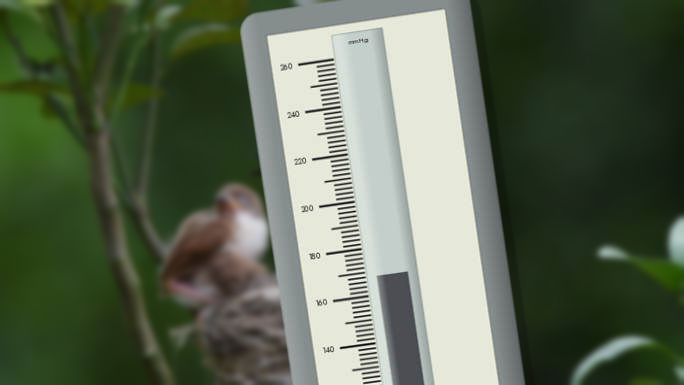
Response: 168 (mmHg)
